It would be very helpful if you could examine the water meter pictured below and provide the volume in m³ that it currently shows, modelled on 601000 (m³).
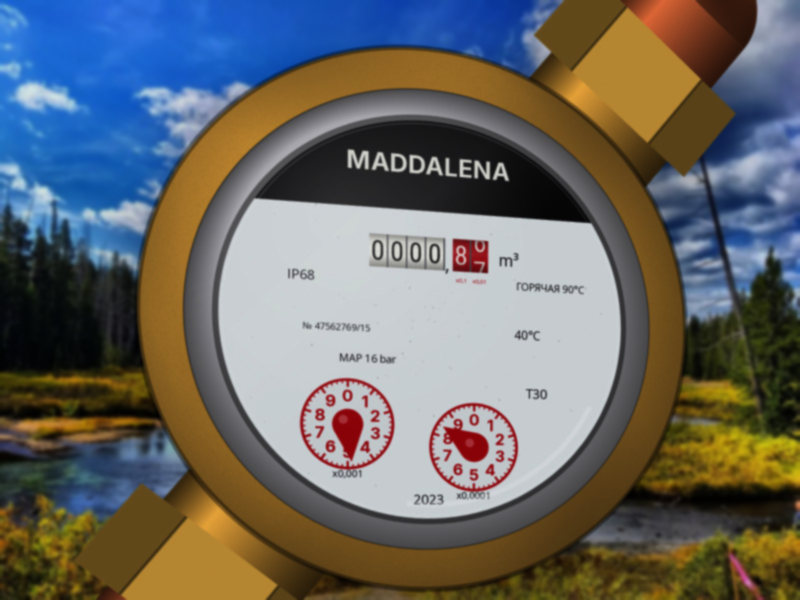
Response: 0.8648 (m³)
